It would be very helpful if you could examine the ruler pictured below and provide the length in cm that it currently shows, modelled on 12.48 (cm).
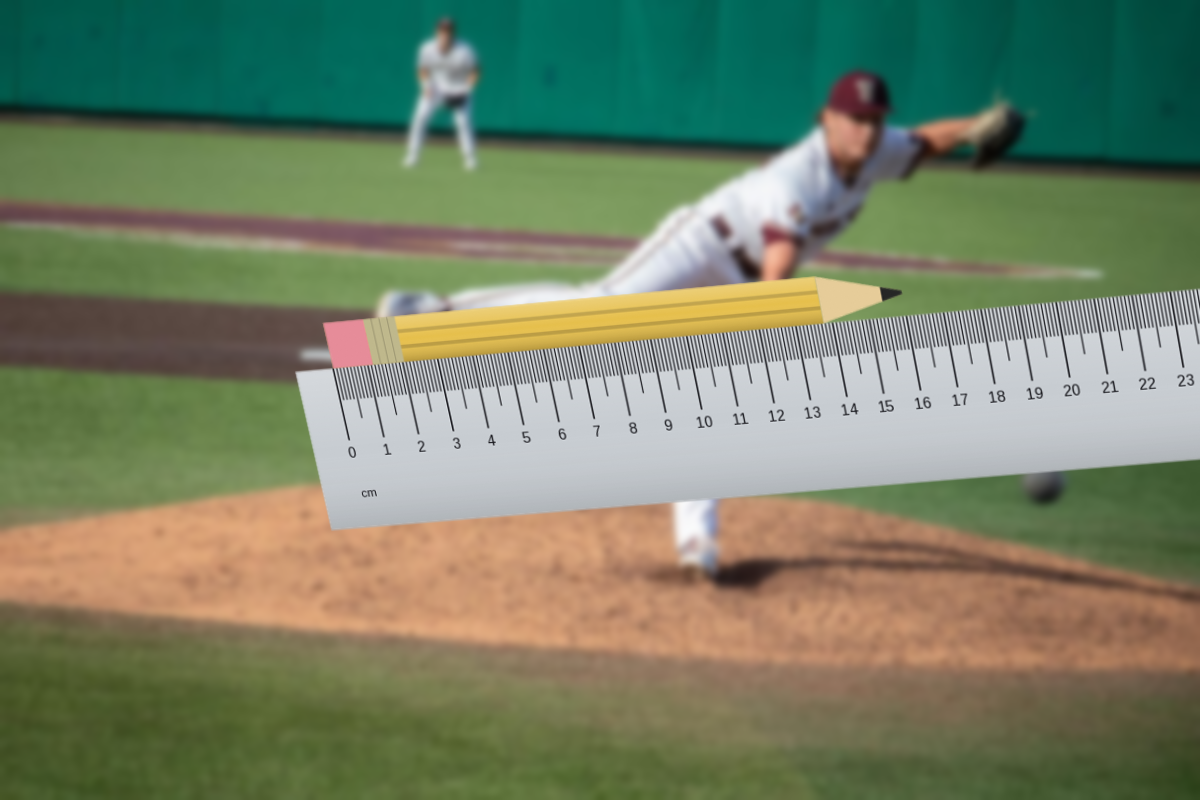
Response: 16 (cm)
